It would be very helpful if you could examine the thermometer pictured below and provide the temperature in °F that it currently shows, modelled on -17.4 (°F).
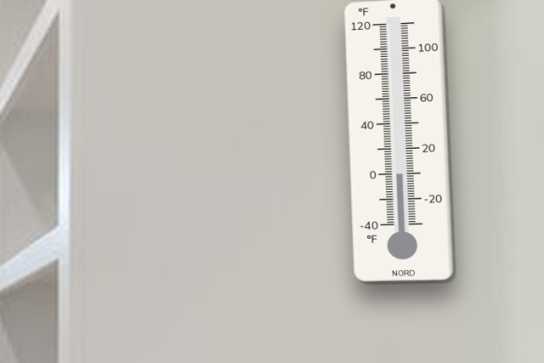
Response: 0 (°F)
